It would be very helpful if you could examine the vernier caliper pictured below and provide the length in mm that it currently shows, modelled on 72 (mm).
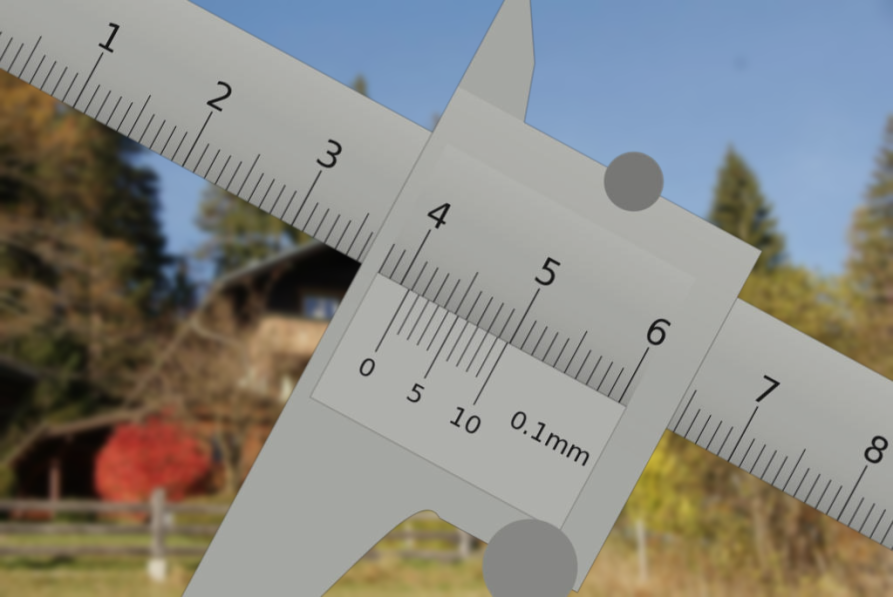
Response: 40.8 (mm)
